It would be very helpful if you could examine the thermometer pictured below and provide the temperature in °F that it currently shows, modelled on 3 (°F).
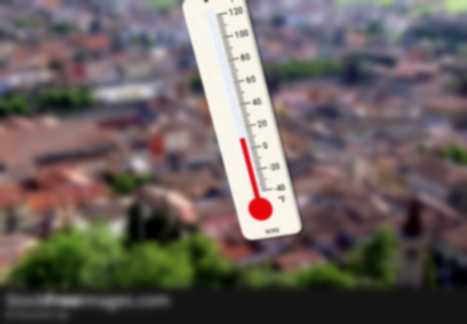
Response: 10 (°F)
